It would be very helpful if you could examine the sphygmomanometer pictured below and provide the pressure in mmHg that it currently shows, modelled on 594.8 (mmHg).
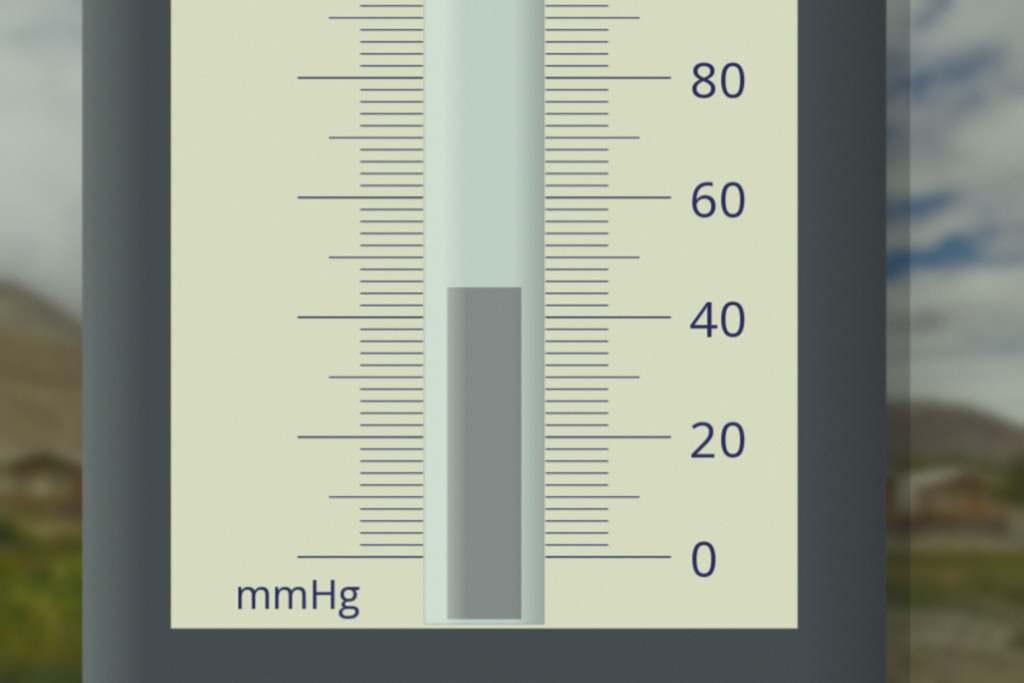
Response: 45 (mmHg)
